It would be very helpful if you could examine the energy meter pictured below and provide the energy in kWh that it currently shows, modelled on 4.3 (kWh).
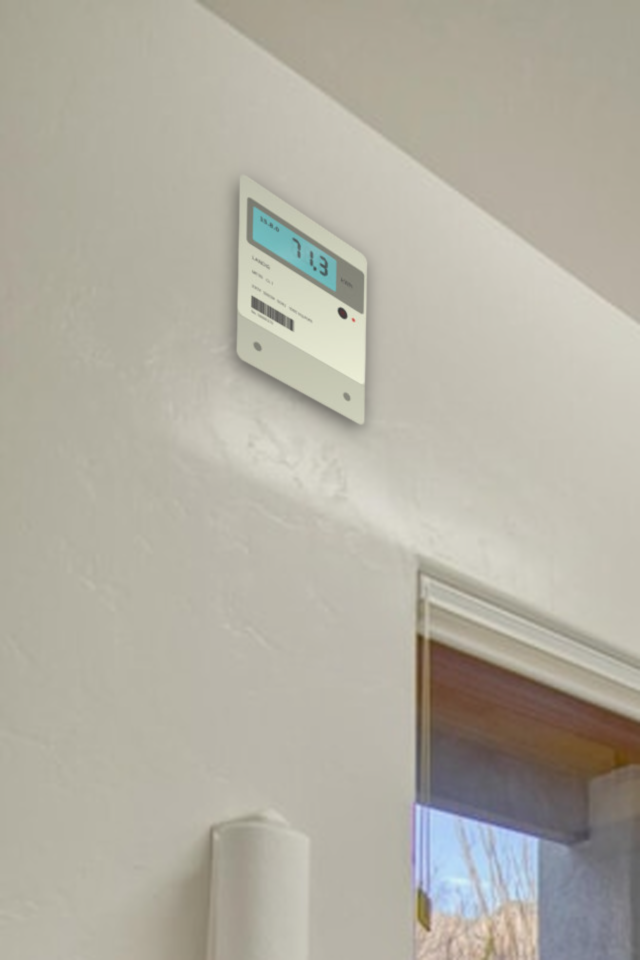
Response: 71.3 (kWh)
